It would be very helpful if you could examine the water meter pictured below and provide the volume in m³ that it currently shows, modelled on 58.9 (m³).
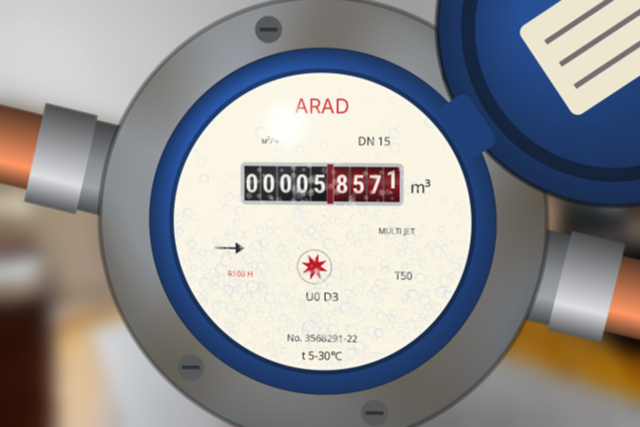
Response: 5.8571 (m³)
